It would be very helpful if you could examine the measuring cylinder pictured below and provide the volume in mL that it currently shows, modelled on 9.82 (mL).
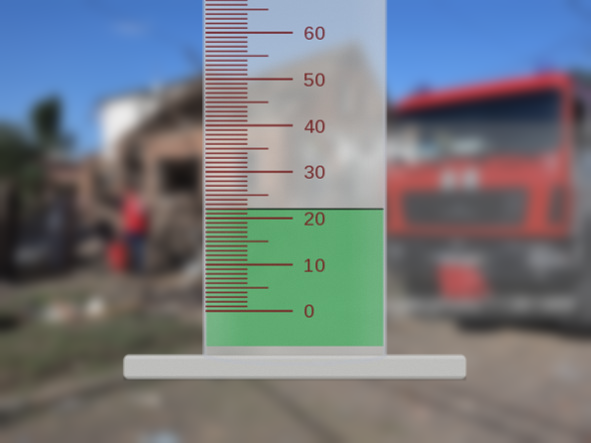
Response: 22 (mL)
